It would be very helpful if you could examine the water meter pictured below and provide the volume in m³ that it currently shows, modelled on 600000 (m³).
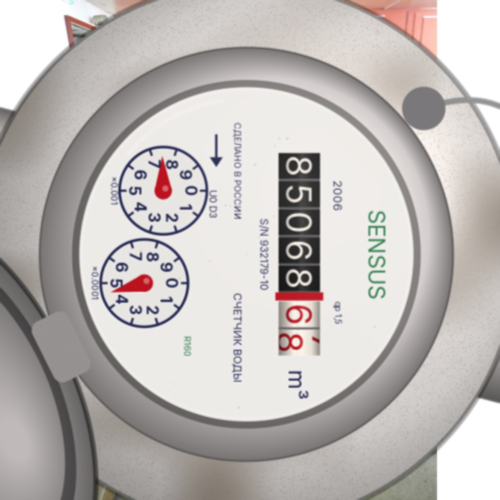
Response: 85068.6774 (m³)
